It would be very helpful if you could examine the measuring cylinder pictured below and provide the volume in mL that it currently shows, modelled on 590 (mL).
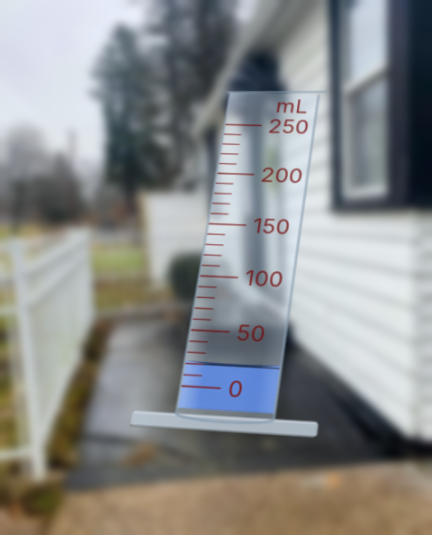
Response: 20 (mL)
